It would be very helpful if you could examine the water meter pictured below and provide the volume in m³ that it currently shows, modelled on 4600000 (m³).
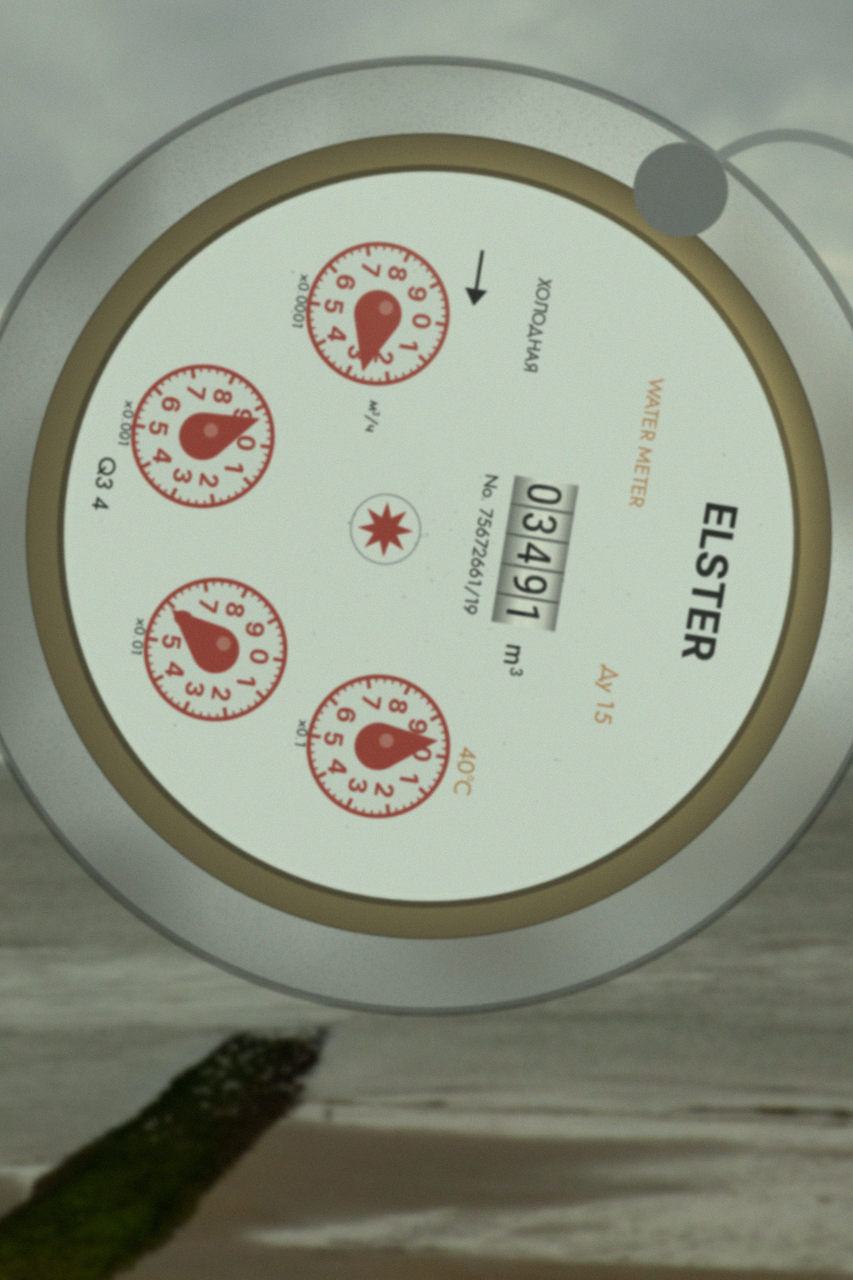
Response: 3490.9592 (m³)
